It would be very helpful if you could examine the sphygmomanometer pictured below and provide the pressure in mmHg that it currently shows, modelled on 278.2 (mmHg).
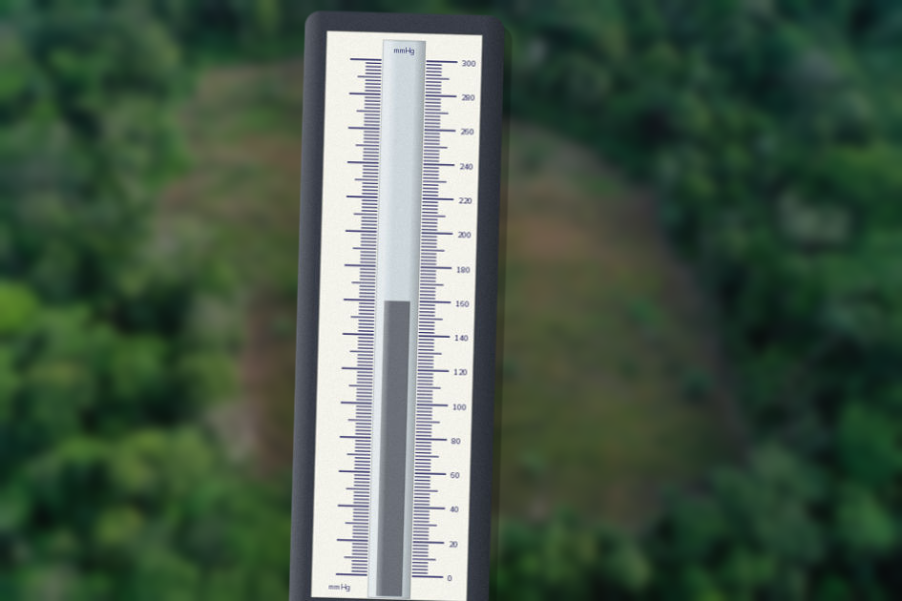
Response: 160 (mmHg)
